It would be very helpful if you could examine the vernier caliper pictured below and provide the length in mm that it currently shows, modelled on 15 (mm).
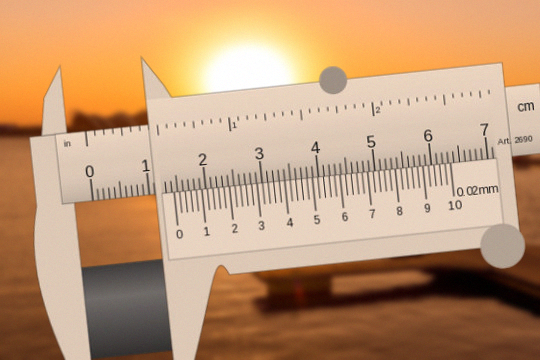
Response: 14.4 (mm)
